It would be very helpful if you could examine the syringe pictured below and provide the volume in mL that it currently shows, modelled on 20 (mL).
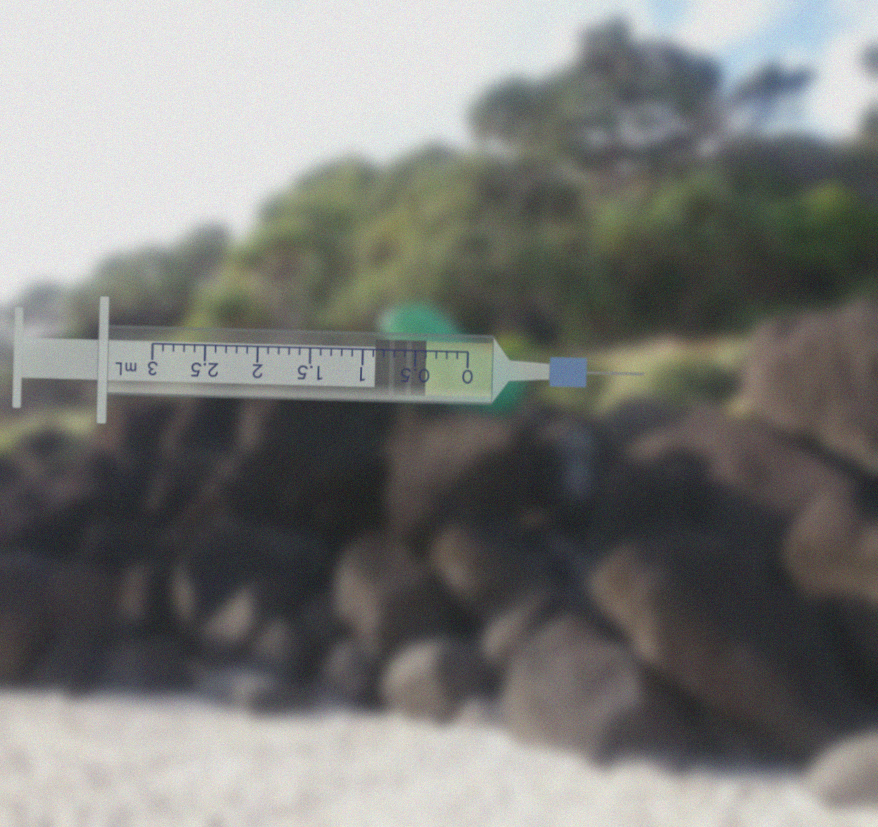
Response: 0.4 (mL)
